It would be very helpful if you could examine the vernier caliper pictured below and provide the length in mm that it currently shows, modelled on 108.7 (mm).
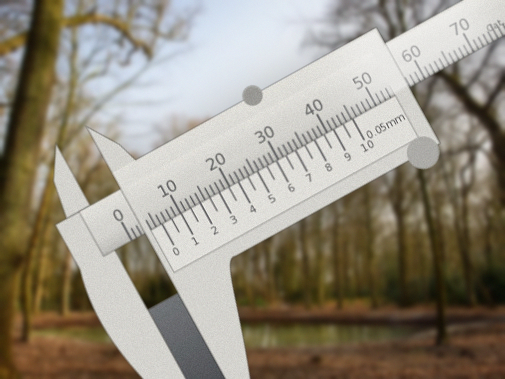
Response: 6.2 (mm)
